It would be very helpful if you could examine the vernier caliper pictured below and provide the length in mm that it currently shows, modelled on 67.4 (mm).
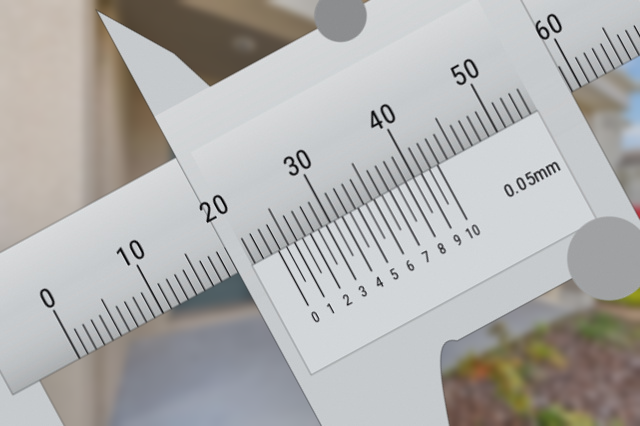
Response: 23.8 (mm)
